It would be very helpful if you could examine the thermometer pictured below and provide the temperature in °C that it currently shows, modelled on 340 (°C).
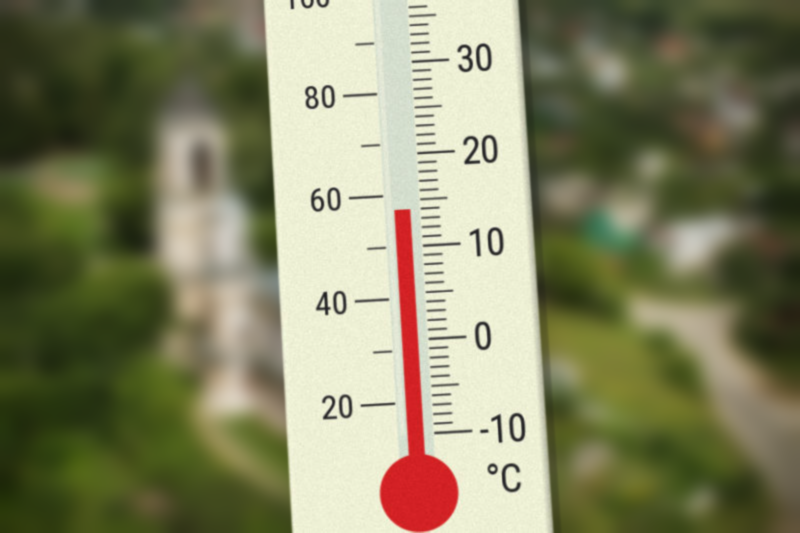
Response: 14 (°C)
